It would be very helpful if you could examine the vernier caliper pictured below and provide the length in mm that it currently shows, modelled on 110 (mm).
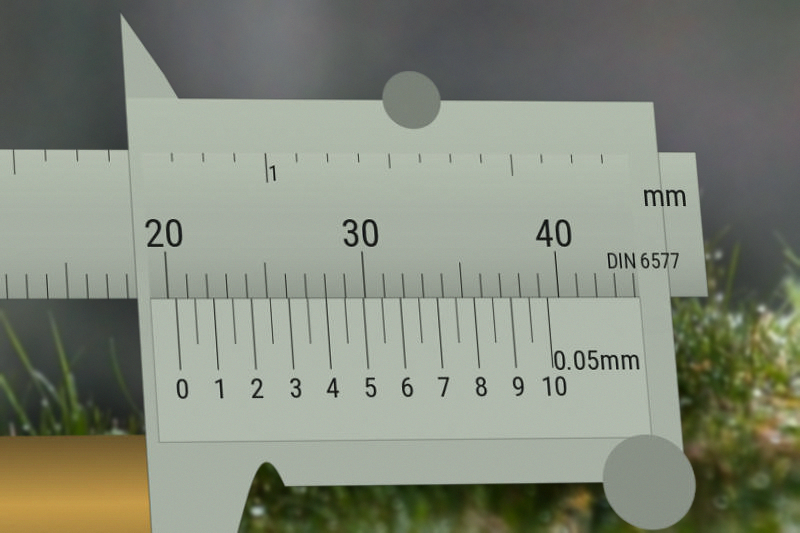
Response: 20.4 (mm)
